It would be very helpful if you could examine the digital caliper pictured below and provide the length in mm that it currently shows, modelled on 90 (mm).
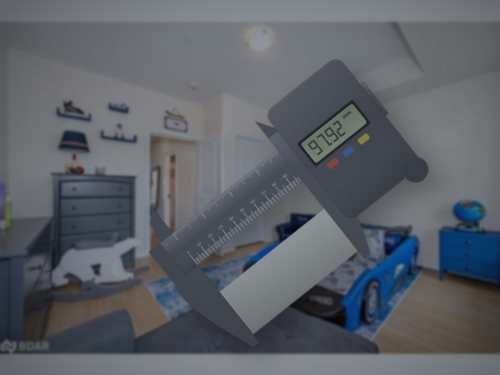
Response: 97.92 (mm)
